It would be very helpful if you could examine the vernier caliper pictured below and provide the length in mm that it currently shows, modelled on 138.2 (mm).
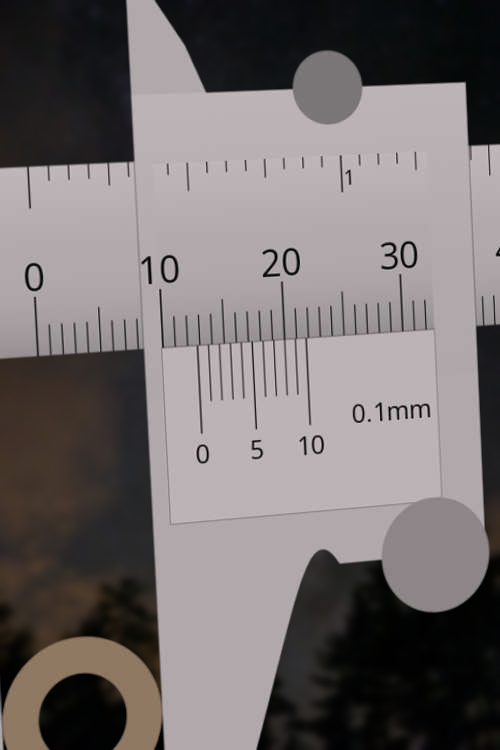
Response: 12.8 (mm)
